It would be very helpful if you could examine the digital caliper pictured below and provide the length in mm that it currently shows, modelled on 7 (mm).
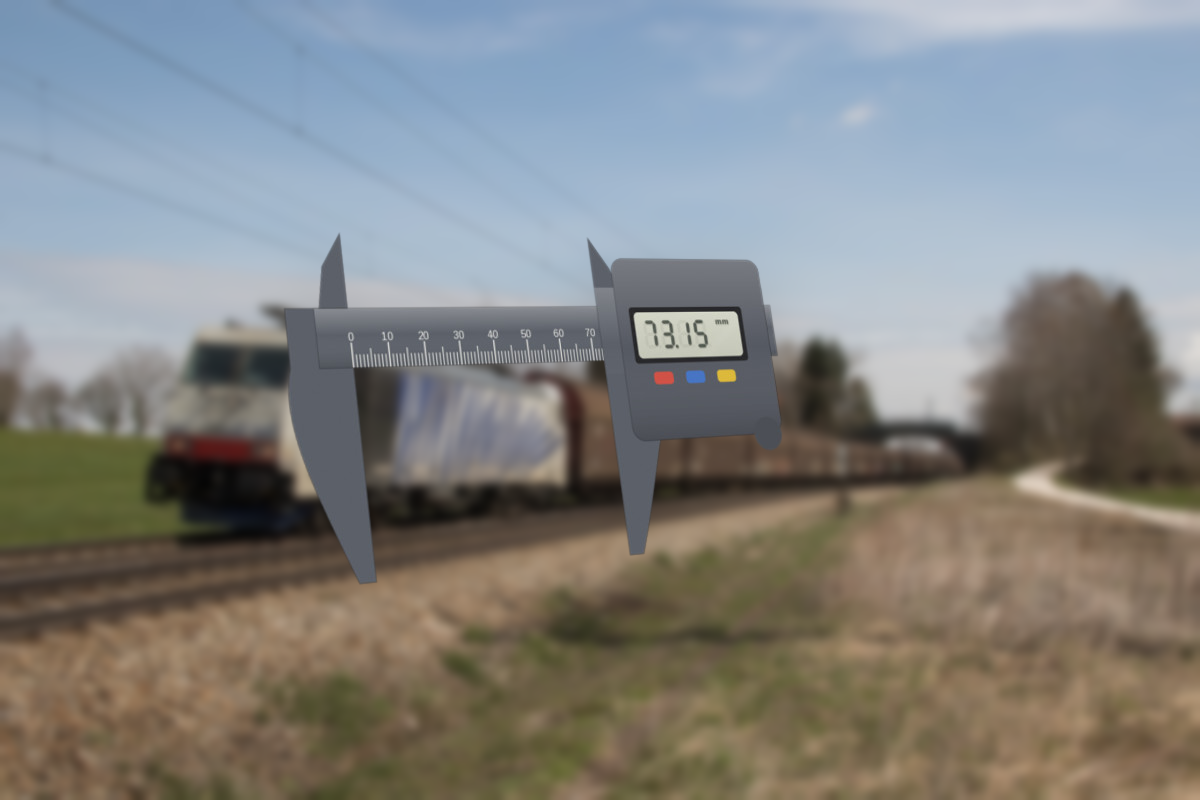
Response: 73.15 (mm)
